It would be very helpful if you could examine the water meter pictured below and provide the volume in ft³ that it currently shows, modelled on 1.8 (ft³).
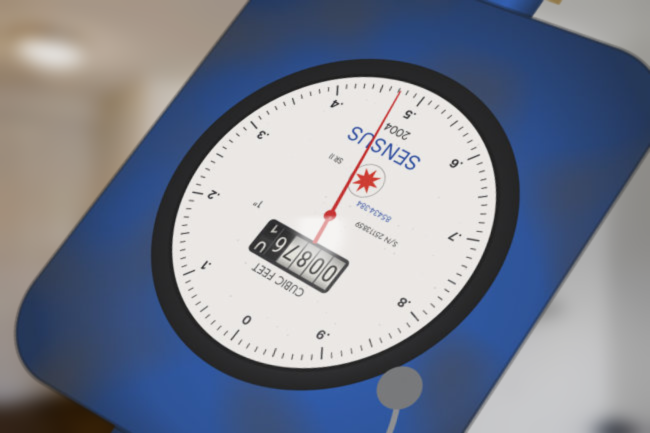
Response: 8760.47 (ft³)
